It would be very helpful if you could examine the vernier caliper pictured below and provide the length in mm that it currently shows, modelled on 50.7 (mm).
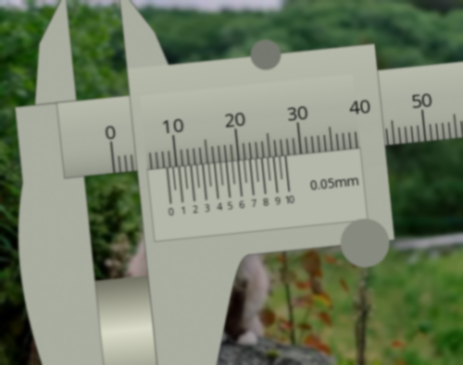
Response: 8.5 (mm)
